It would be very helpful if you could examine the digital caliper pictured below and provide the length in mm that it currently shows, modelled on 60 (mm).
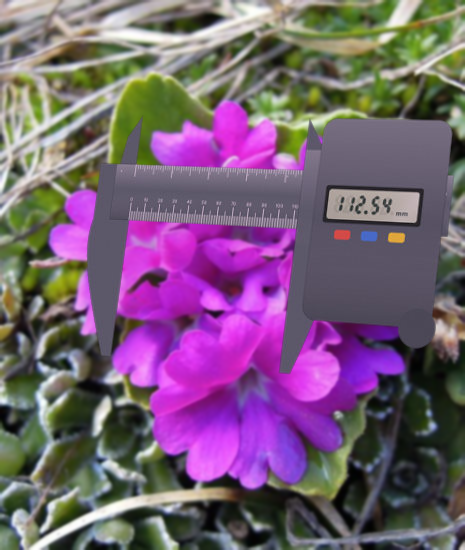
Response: 112.54 (mm)
